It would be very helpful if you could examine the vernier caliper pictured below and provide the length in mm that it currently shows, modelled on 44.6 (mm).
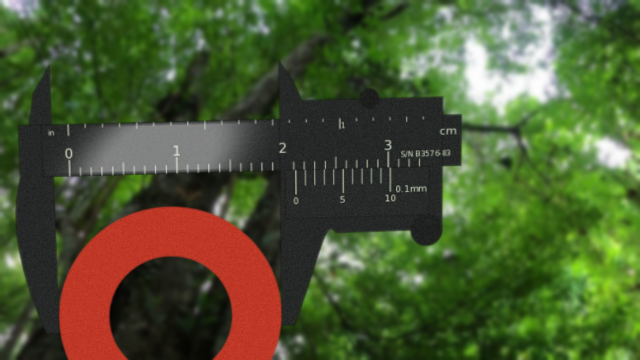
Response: 21.2 (mm)
